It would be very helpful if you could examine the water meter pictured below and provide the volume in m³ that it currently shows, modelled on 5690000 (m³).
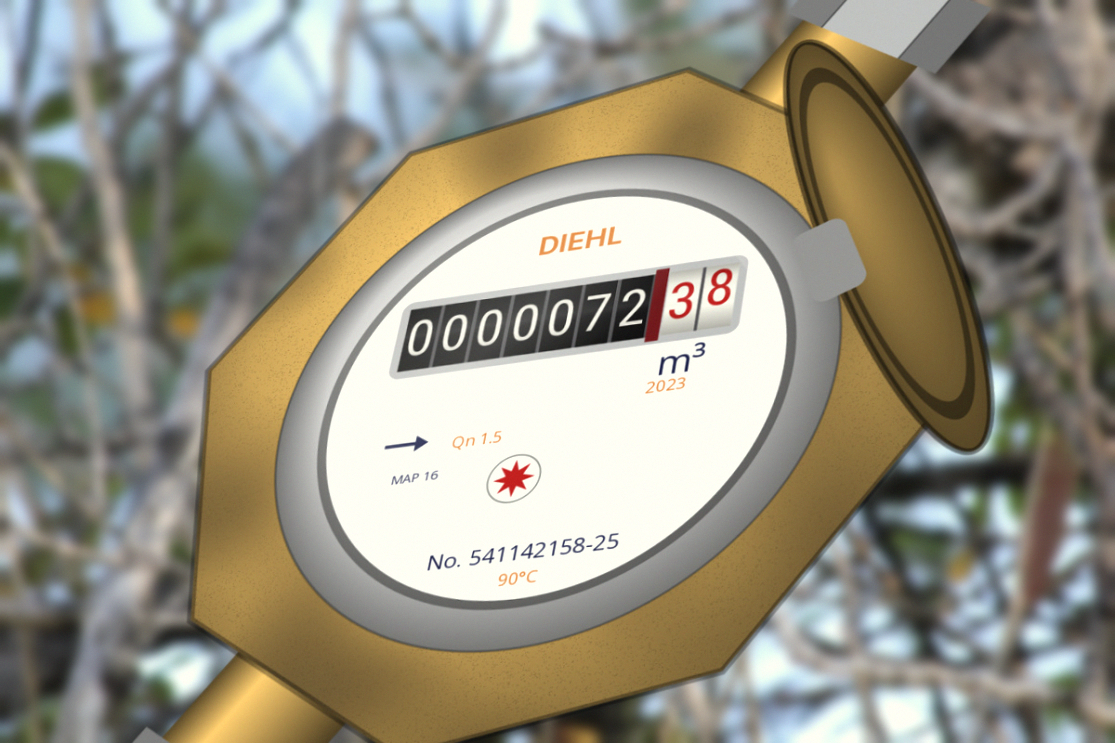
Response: 72.38 (m³)
